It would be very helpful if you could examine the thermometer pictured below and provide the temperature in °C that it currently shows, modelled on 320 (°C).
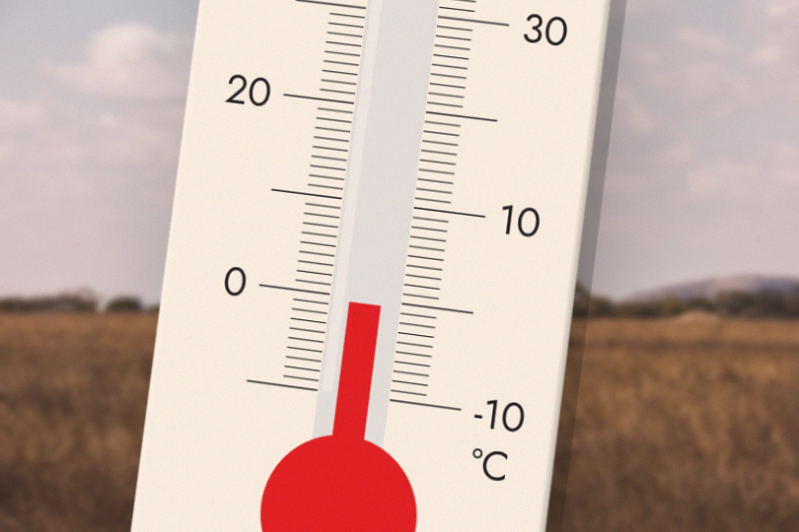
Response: -0.5 (°C)
